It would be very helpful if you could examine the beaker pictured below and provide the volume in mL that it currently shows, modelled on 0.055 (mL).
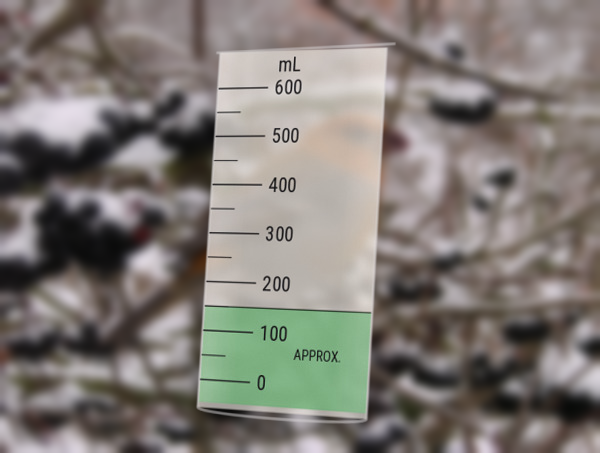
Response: 150 (mL)
